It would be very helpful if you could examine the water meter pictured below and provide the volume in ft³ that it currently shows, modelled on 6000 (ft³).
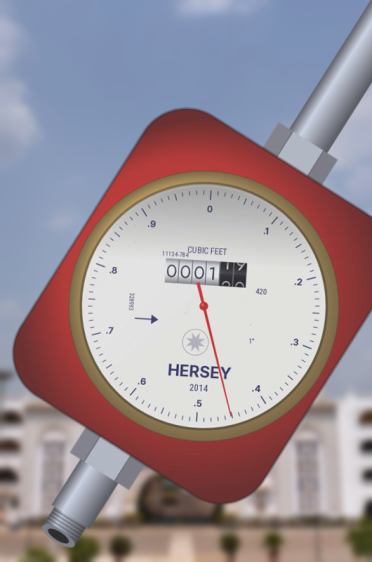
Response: 119.45 (ft³)
